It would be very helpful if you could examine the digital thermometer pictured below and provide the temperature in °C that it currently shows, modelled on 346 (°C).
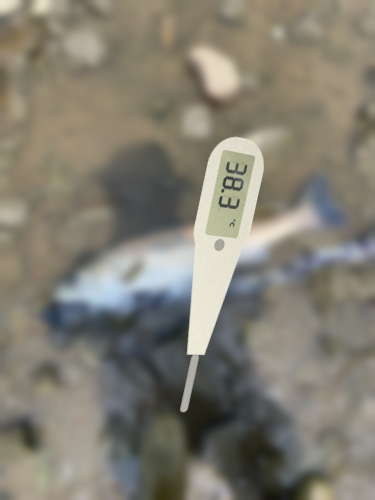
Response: 38.3 (°C)
